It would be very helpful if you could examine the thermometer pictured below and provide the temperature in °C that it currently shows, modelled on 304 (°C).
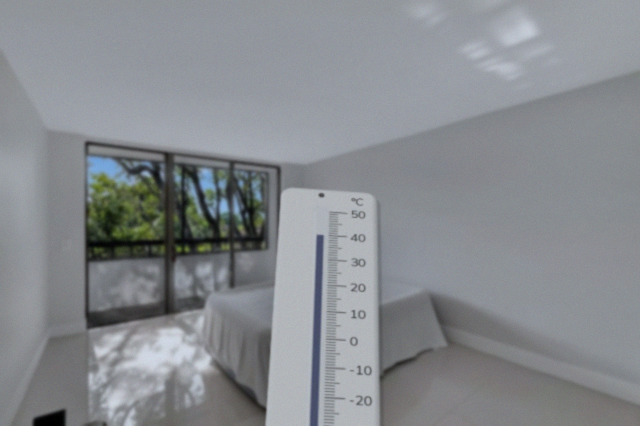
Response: 40 (°C)
